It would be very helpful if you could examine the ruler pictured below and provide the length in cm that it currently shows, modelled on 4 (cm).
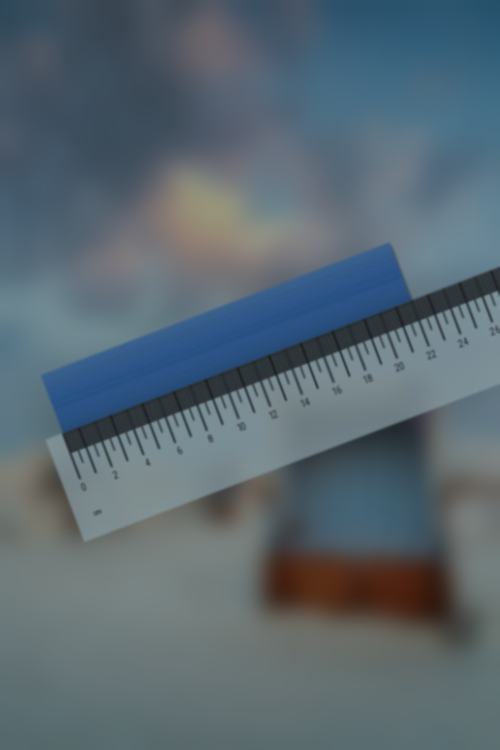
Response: 22 (cm)
